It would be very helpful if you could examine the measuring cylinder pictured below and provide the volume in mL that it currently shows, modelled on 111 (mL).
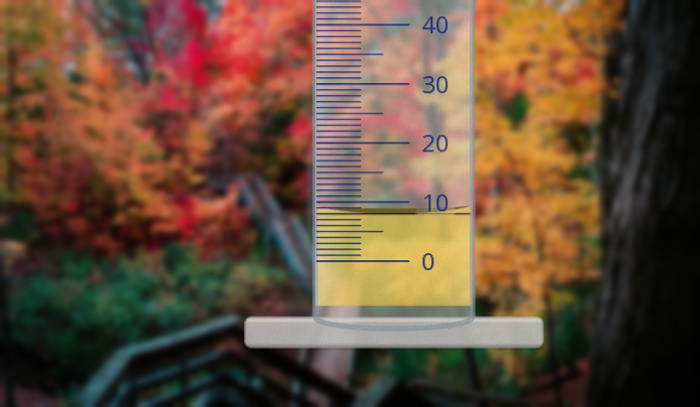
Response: 8 (mL)
